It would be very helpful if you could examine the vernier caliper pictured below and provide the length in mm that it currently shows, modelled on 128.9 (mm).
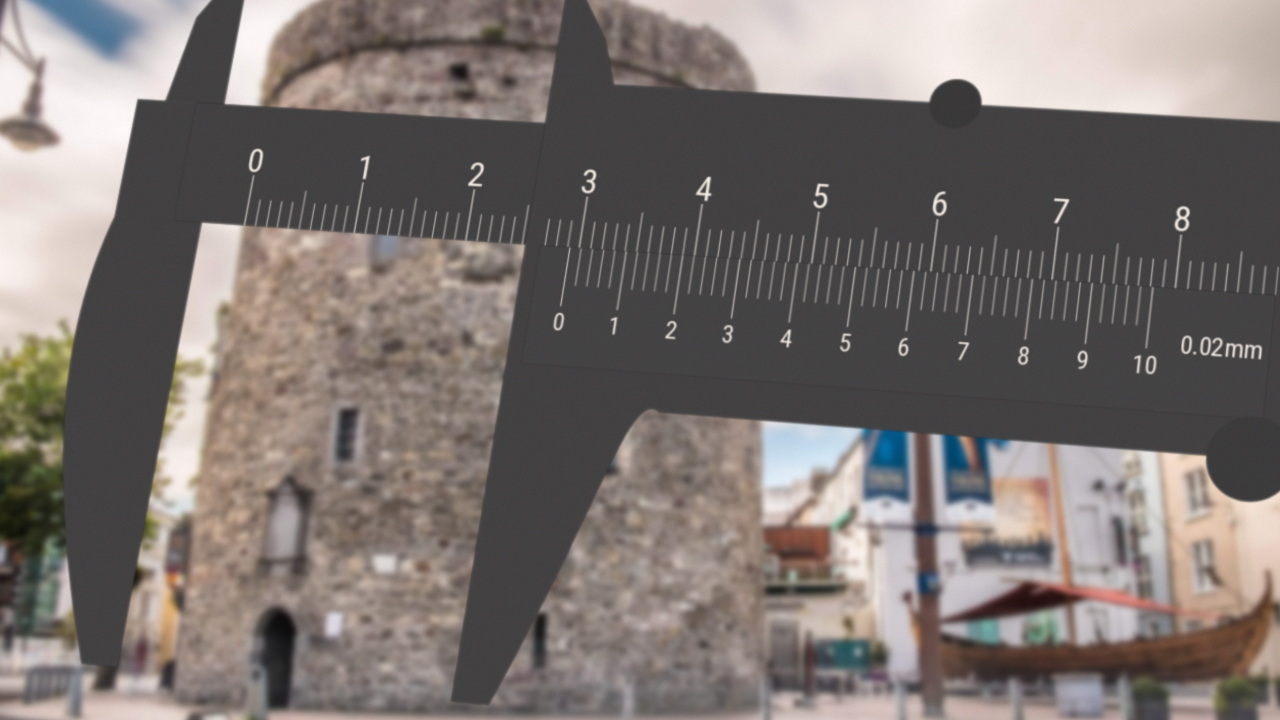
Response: 29.2 (mm)
